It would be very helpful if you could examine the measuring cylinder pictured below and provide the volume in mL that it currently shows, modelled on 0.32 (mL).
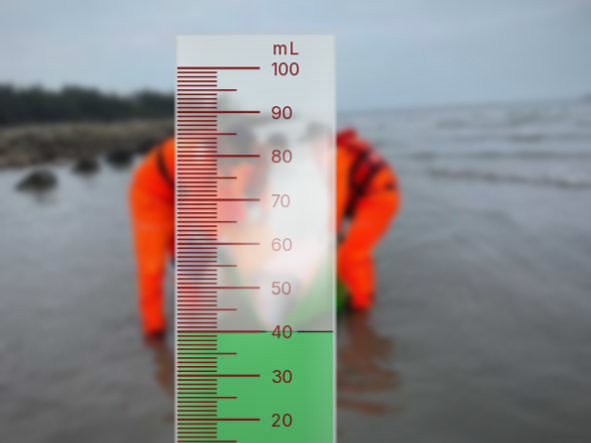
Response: 40 (mL)
